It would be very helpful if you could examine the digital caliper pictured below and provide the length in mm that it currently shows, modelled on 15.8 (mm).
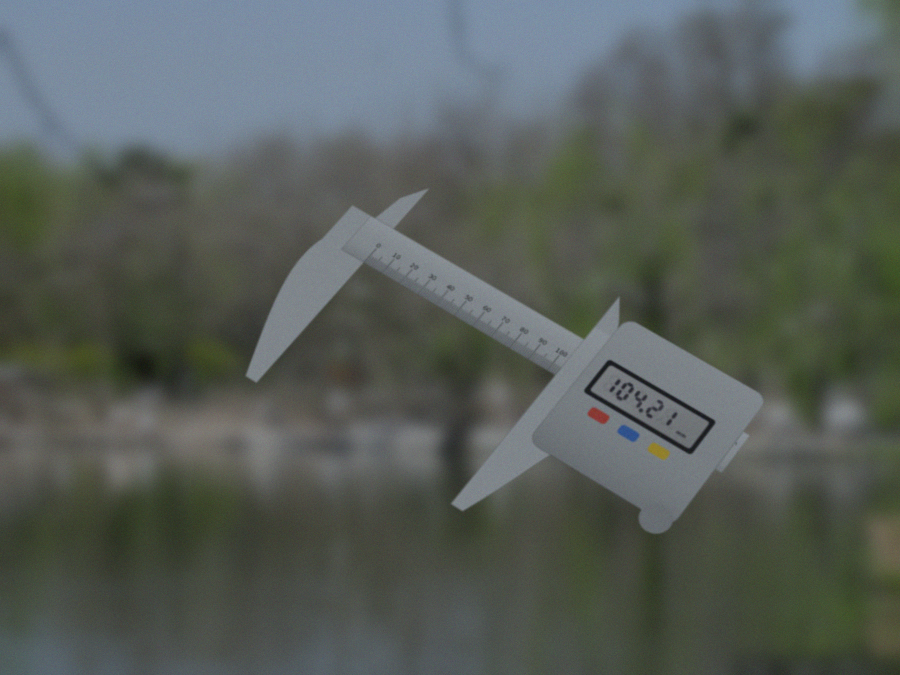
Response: 104.21 (mm)
